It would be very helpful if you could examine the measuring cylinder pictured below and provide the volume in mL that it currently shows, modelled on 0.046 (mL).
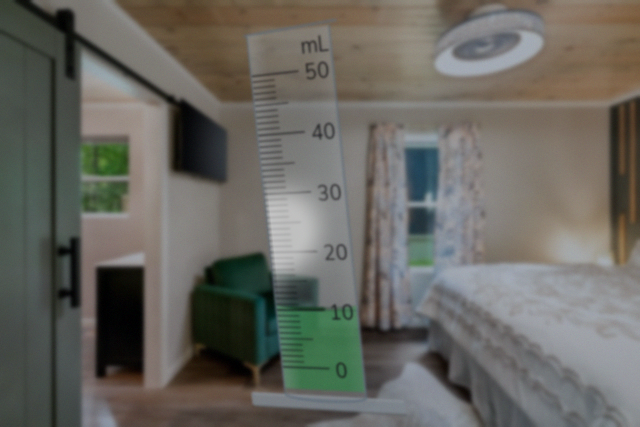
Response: 10 (mL)
